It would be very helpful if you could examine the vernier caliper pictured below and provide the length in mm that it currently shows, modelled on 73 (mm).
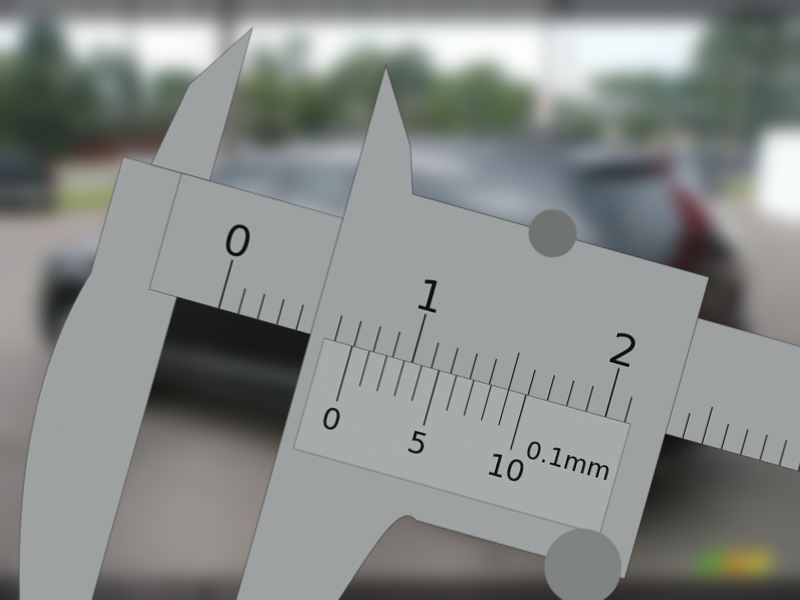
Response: 6.9 (mm)
